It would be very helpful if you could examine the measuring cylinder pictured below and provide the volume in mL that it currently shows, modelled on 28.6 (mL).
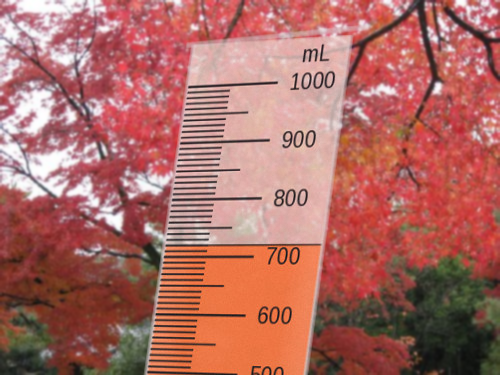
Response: 720 (mL)
